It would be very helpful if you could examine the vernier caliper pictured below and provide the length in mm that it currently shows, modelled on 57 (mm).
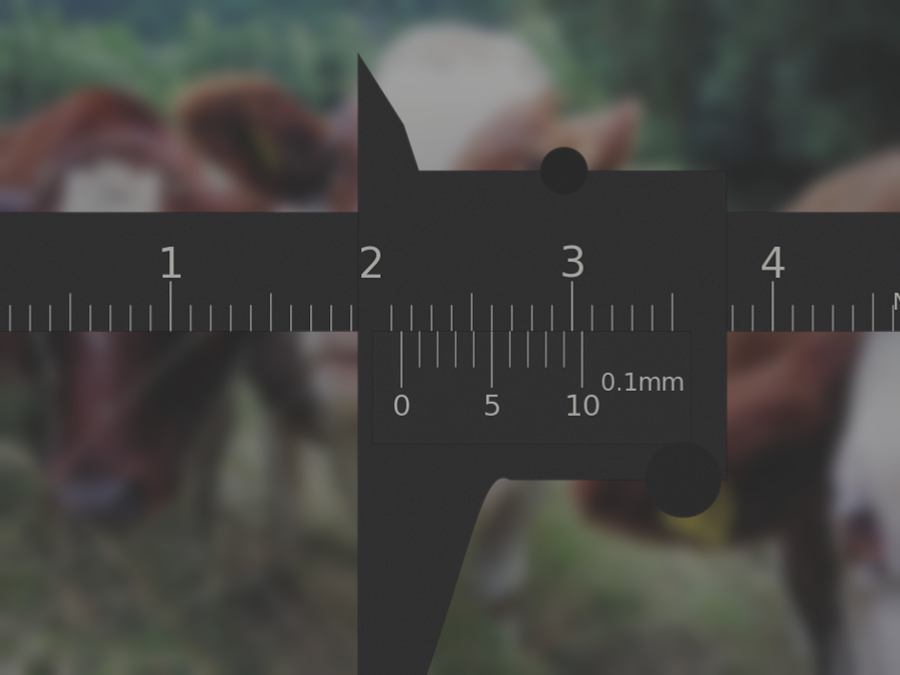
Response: 21.5 (mm)
